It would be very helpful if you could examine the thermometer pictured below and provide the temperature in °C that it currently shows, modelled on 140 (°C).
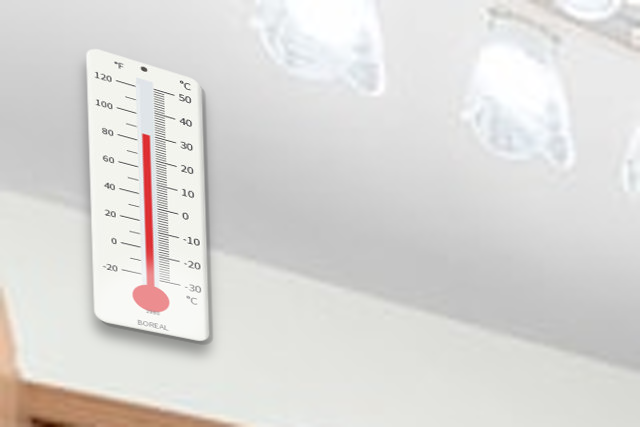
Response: 30 (°C)
